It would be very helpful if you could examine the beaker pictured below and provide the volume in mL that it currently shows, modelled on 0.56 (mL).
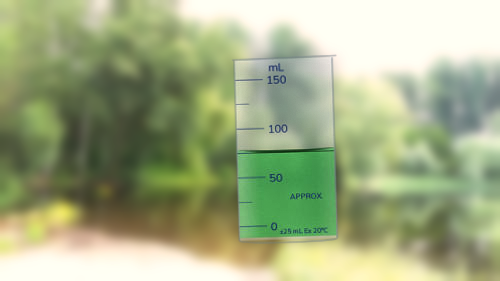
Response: 75 (mL)
